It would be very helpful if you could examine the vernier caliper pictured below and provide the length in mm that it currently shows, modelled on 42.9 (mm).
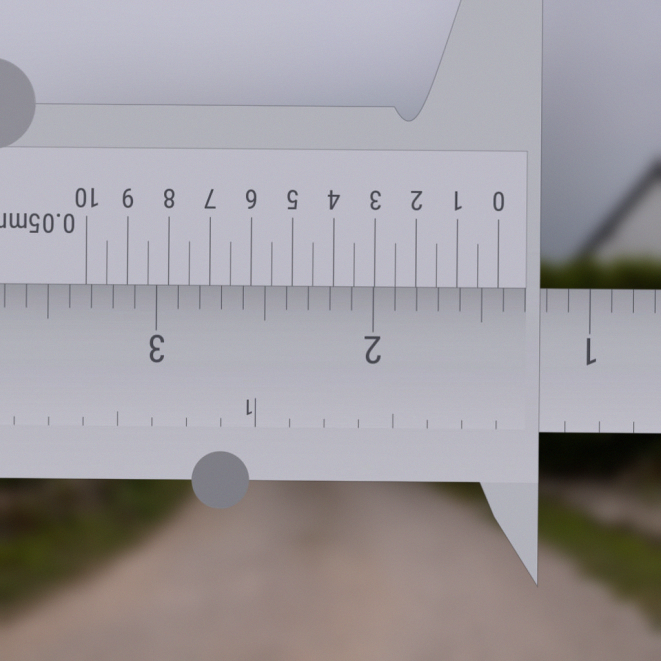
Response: 14.25 (mm)
